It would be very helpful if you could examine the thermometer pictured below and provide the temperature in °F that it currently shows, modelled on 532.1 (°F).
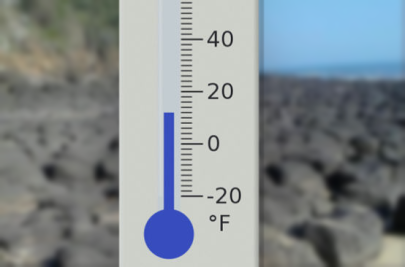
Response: 12 (°F)
